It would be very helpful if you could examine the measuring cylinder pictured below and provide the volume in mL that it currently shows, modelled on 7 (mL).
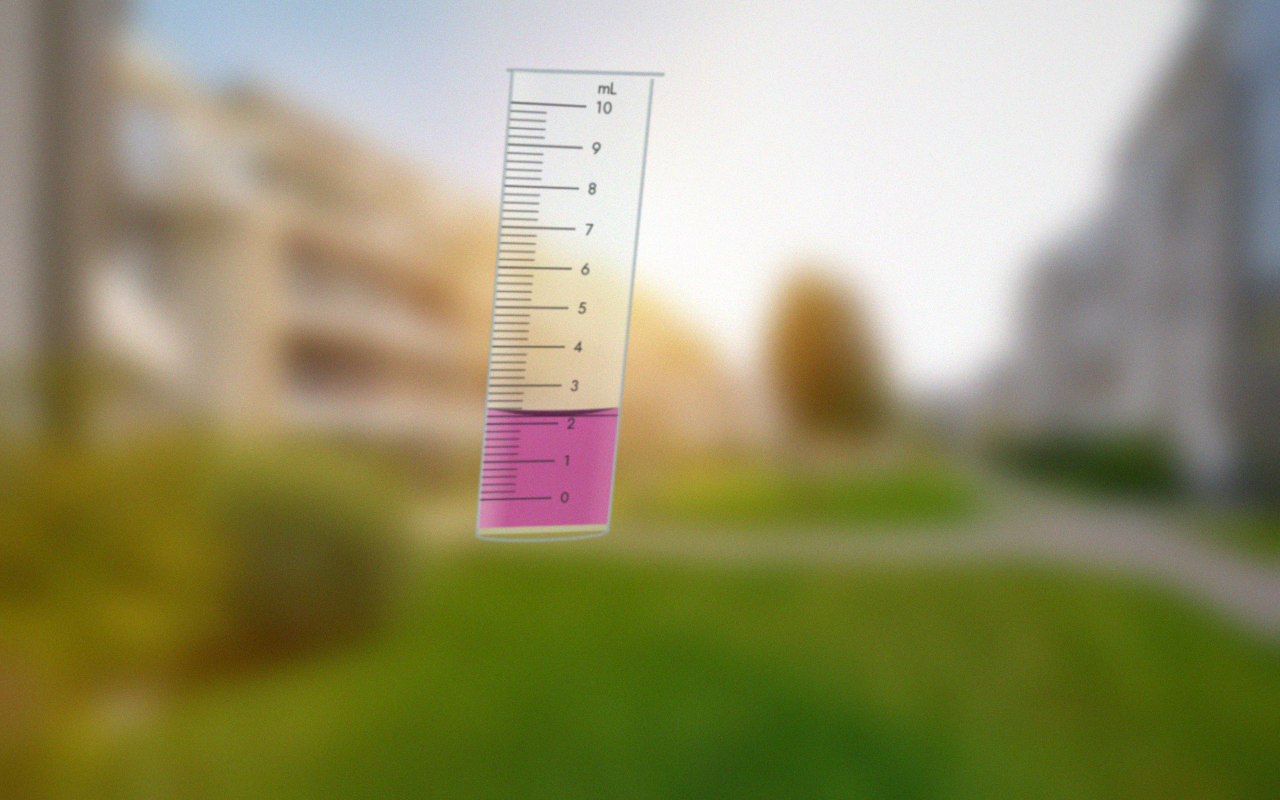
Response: 2.2 (mL)
